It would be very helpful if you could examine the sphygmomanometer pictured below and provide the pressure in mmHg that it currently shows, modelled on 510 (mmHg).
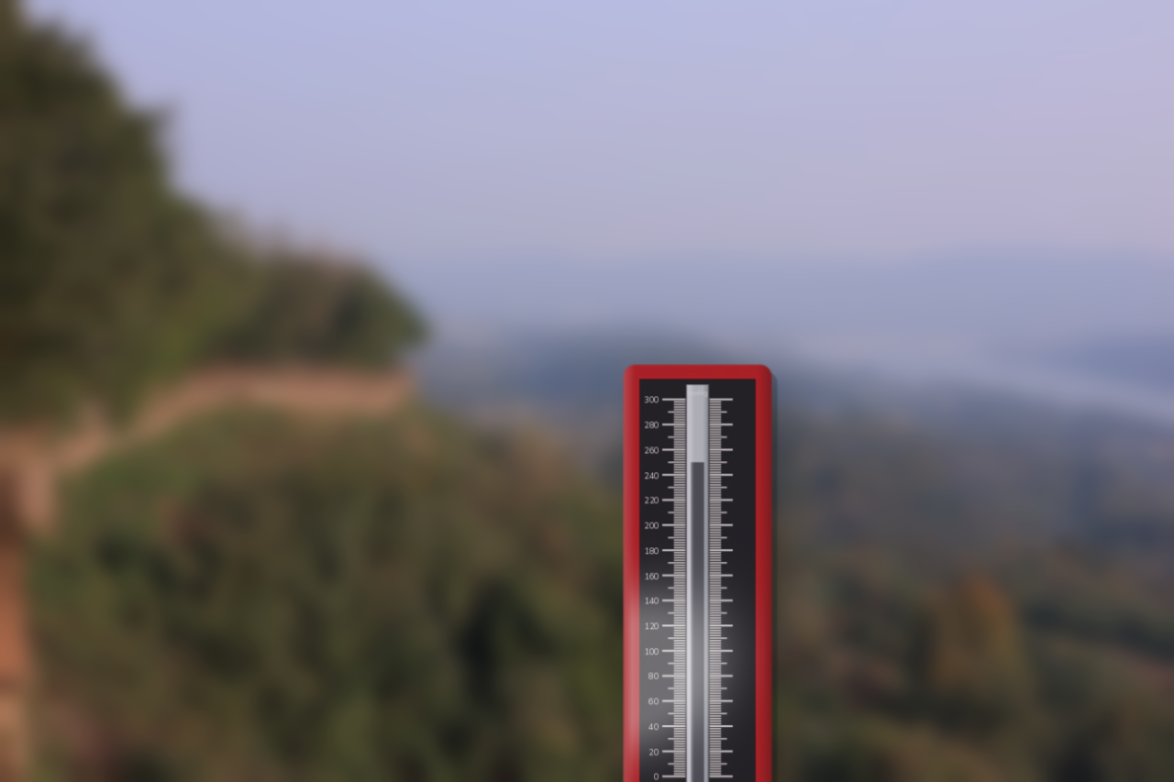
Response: 250 (mmHg)
